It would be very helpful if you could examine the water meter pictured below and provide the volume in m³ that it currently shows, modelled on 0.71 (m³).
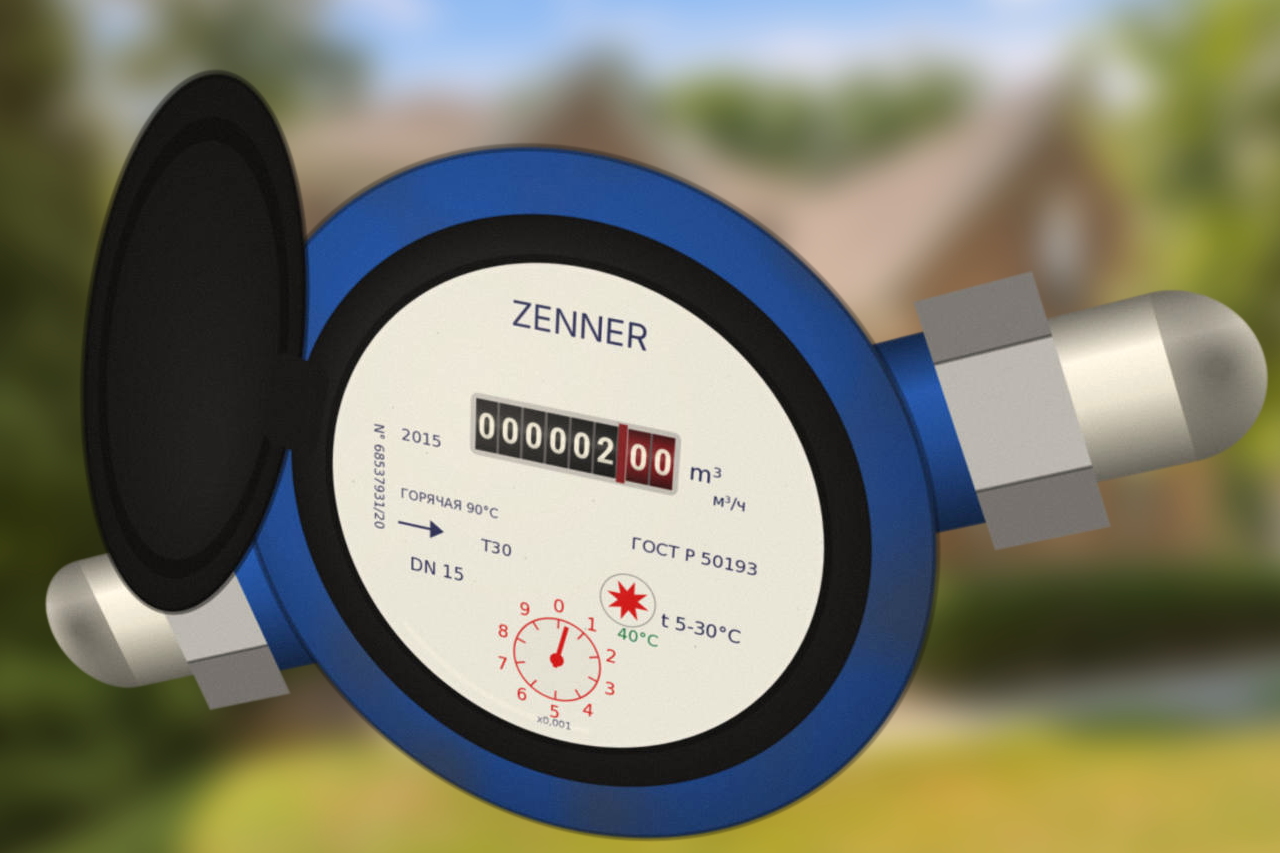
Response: 2.000 (m³)
